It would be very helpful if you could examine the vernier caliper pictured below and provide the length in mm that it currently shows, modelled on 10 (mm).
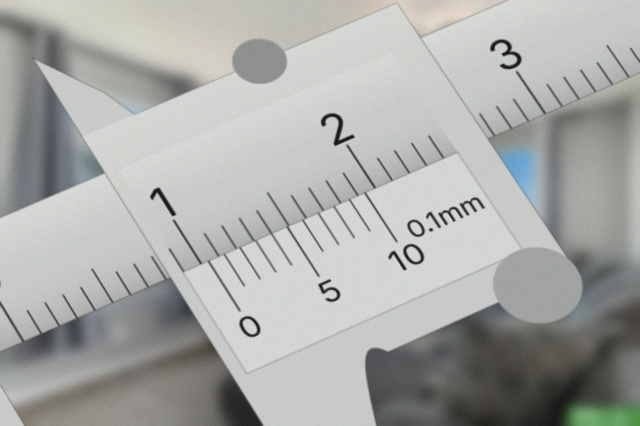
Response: 10.4 (mm)
